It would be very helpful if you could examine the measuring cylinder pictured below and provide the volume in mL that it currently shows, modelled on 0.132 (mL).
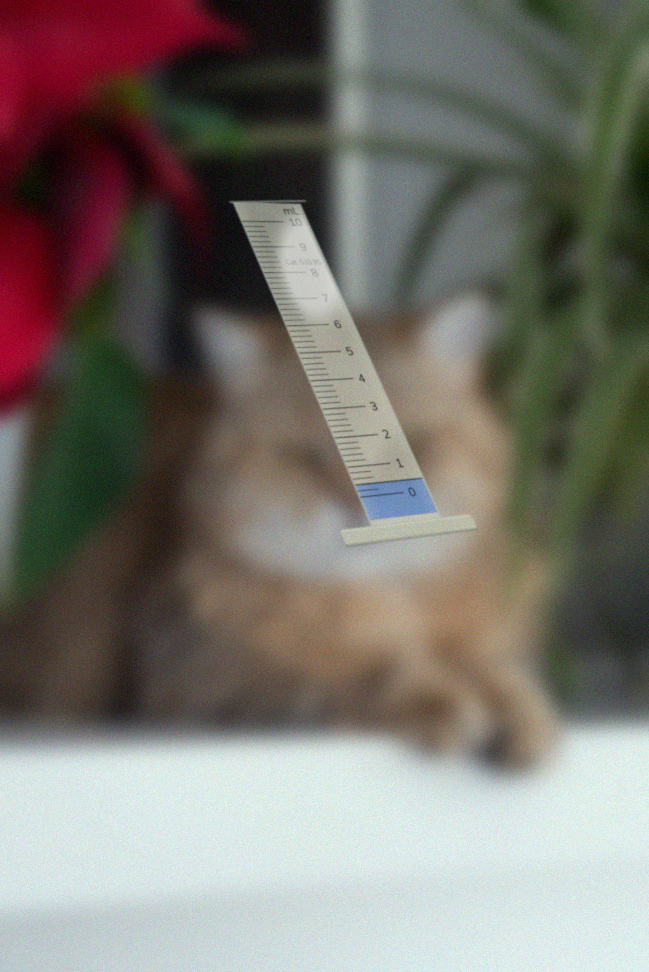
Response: 0.4 (mL)
